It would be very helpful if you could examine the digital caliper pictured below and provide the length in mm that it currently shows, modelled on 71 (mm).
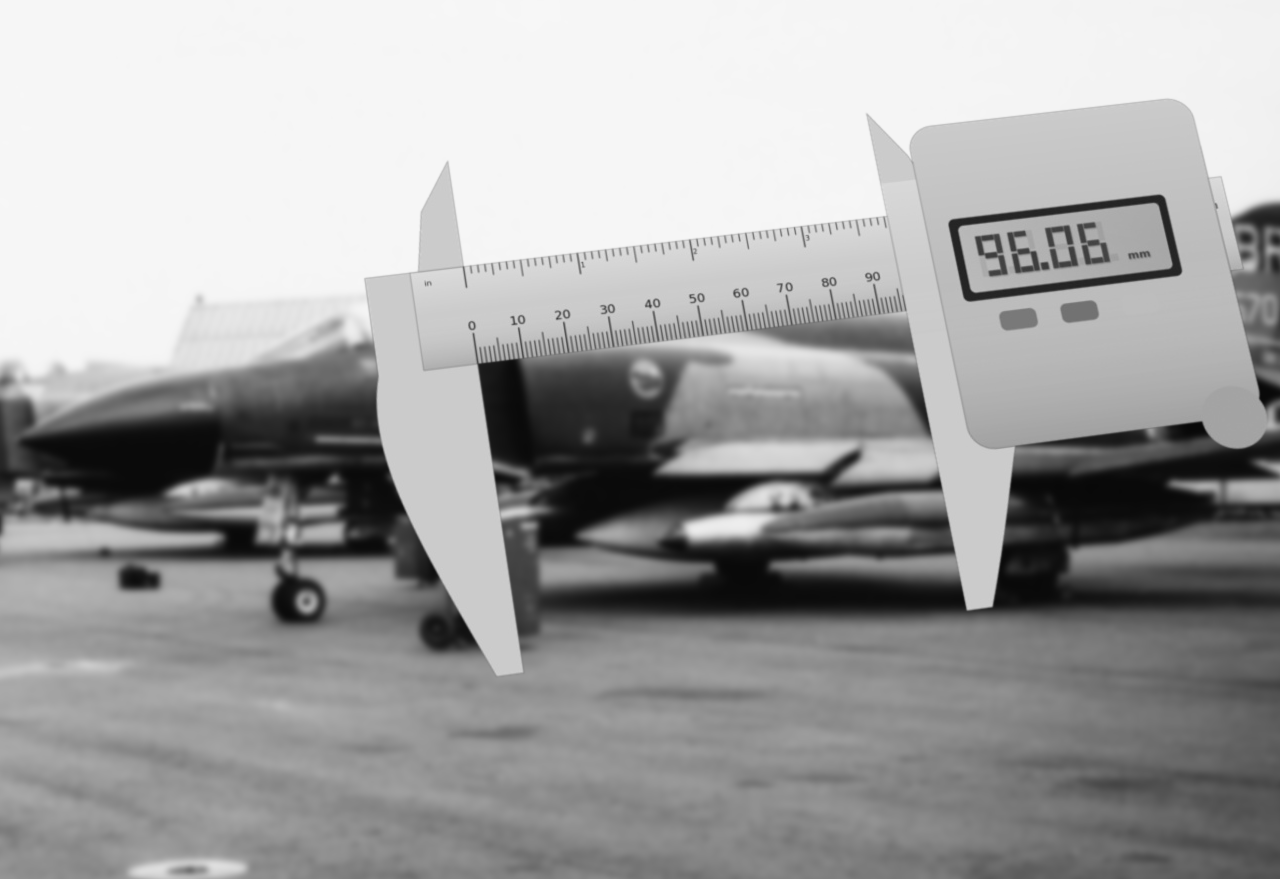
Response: 96.06 (mm)
